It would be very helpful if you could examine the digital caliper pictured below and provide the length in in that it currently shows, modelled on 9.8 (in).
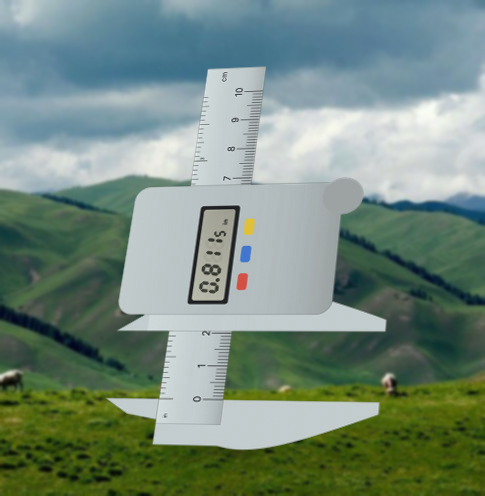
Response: 0.8115 (in)
